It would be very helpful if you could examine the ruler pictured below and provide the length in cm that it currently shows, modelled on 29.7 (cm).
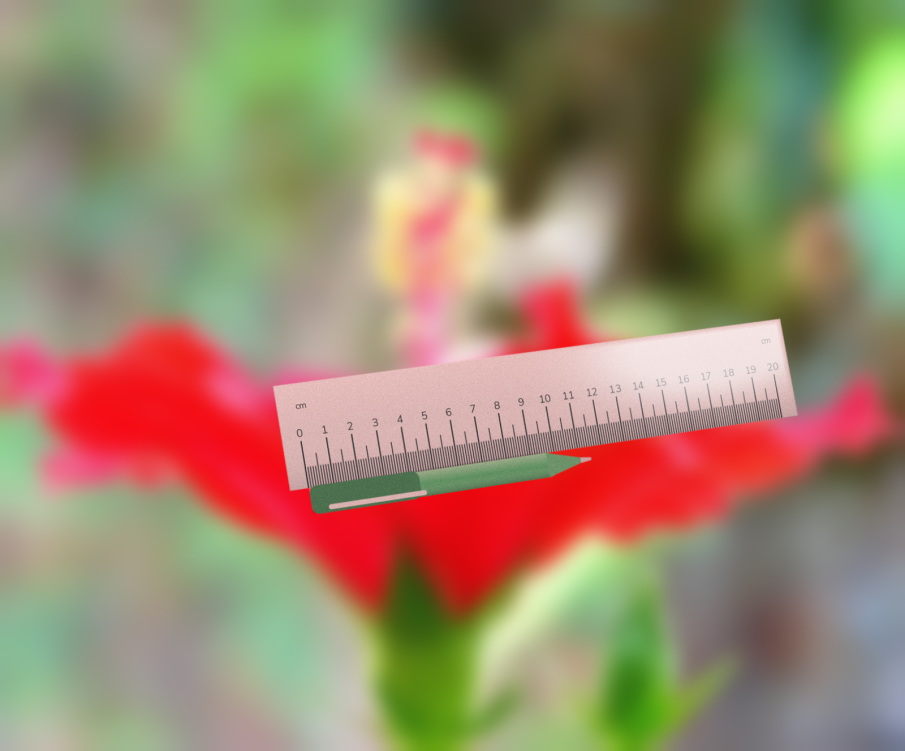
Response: 11.5 (cm)
